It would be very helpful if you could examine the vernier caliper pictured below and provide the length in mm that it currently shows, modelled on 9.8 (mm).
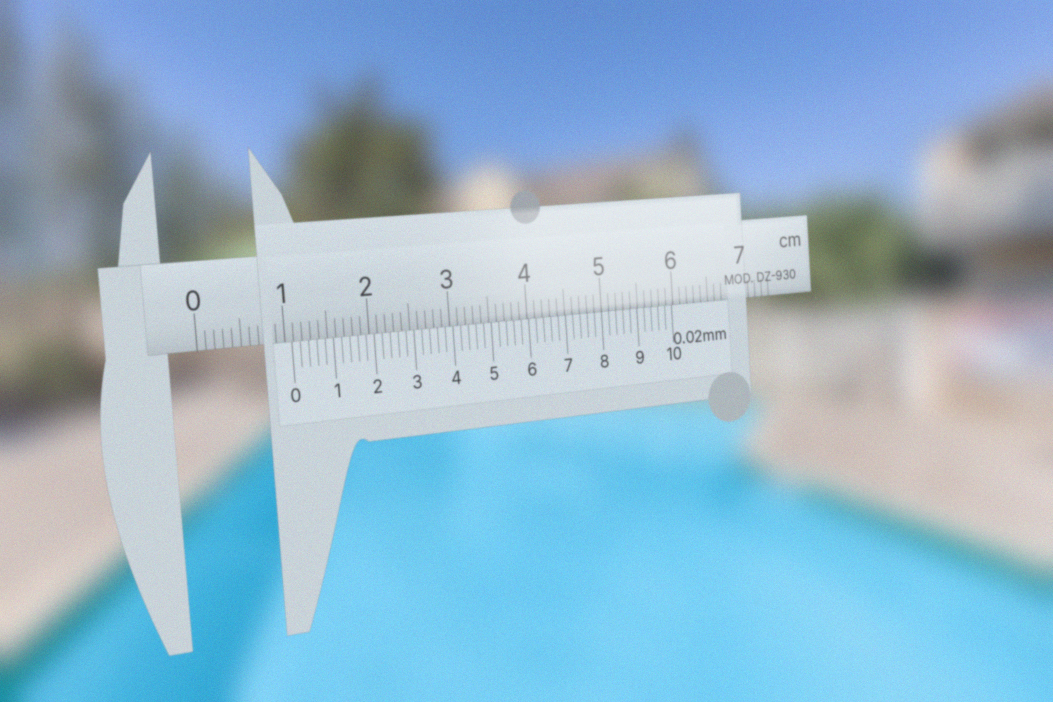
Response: 10.8 (mm)
